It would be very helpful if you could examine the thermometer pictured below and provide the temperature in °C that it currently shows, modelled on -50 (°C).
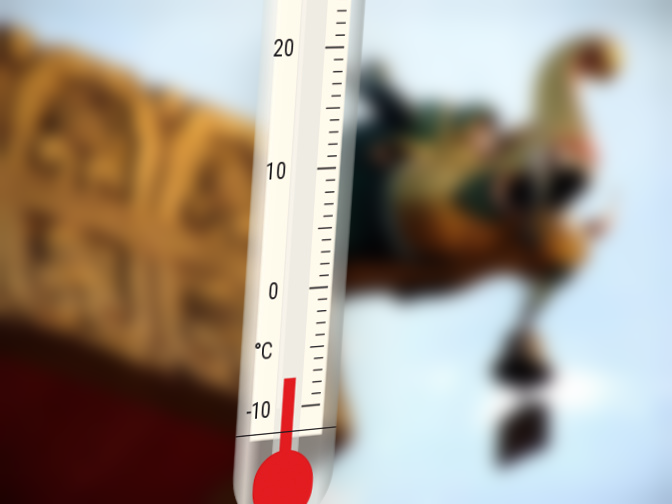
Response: -7.5 (°C)
